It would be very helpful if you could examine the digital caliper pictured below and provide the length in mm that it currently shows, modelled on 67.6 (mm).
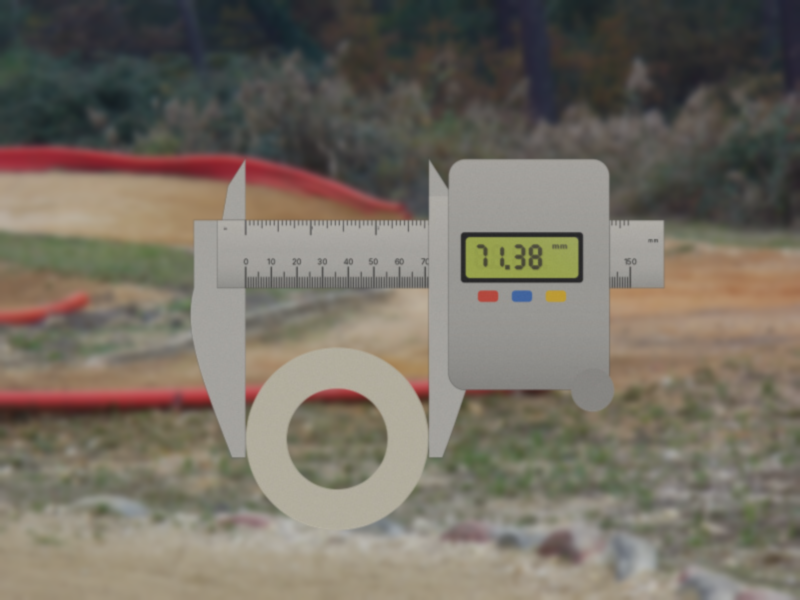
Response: 71.38 (mm)
